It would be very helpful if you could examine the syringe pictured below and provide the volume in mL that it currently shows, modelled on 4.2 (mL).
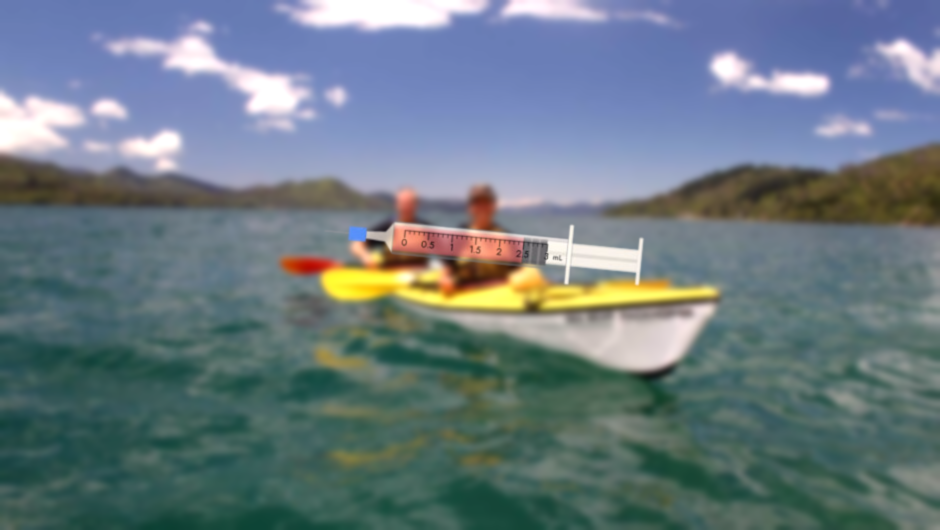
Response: 2.5 (mL)
